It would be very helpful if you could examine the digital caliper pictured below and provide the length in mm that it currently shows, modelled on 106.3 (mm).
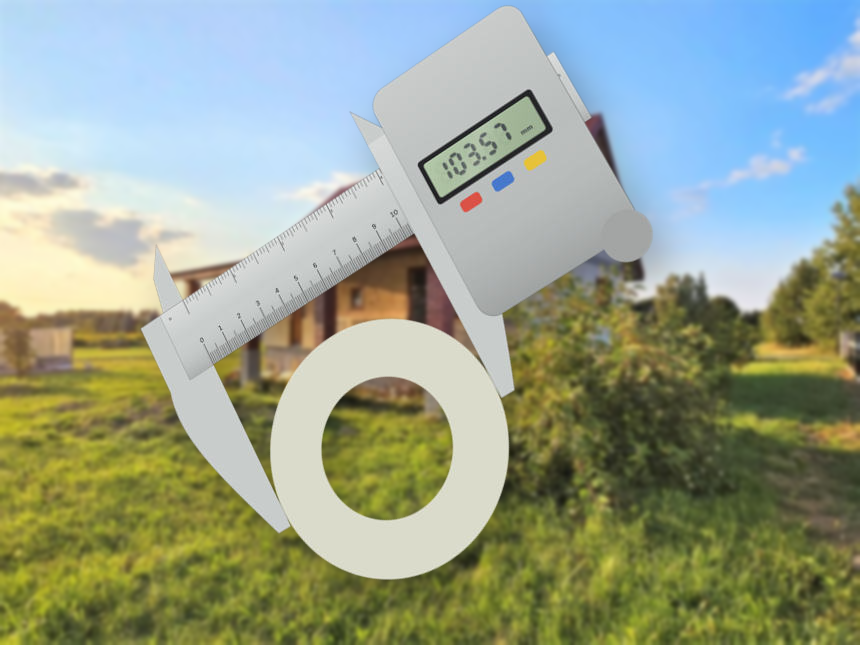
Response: 103.57 (mm)
